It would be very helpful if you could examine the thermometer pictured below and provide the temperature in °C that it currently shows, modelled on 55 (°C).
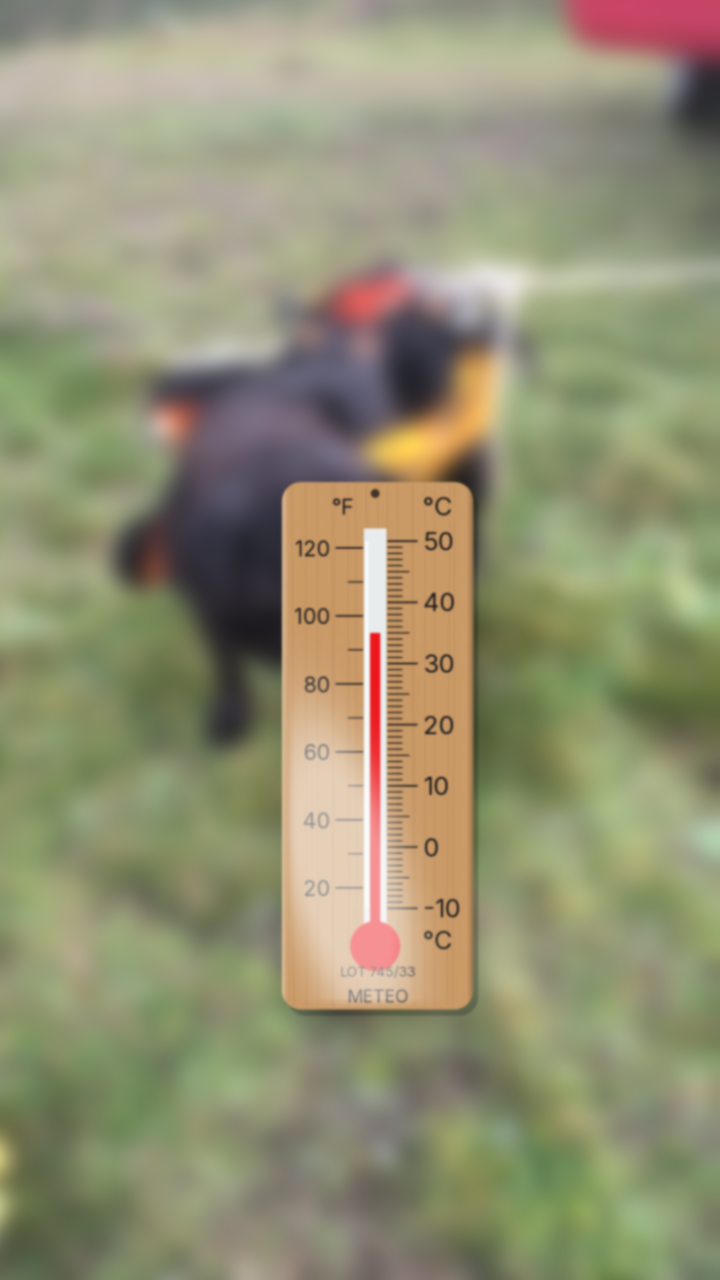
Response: 35 (°C)
